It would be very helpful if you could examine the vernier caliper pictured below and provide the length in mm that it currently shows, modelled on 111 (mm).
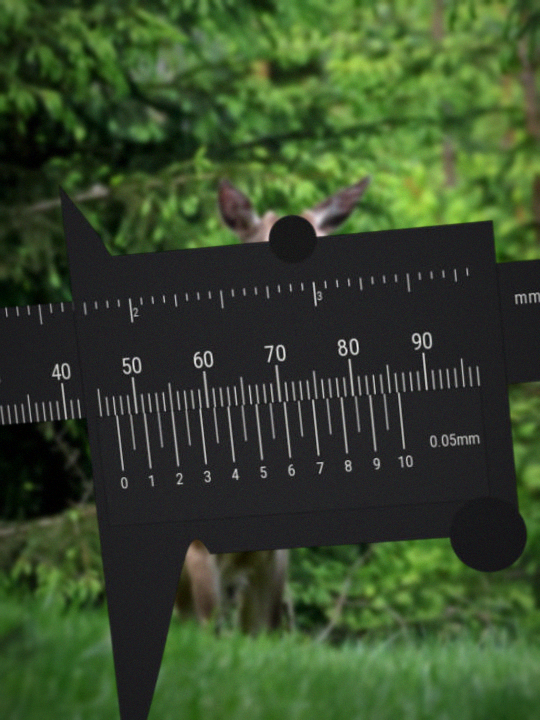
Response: 47.2 (mm)
